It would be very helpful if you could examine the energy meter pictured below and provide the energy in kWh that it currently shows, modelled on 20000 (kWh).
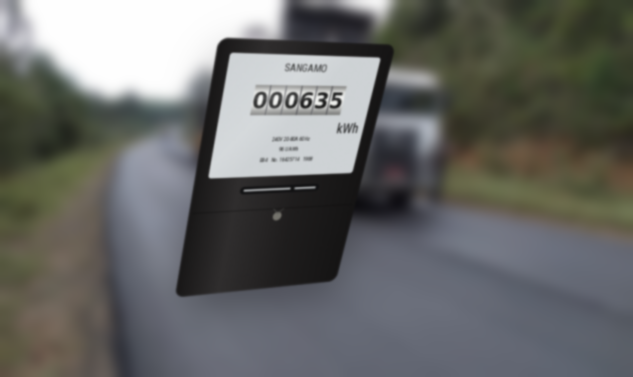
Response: 635 (kWh)
